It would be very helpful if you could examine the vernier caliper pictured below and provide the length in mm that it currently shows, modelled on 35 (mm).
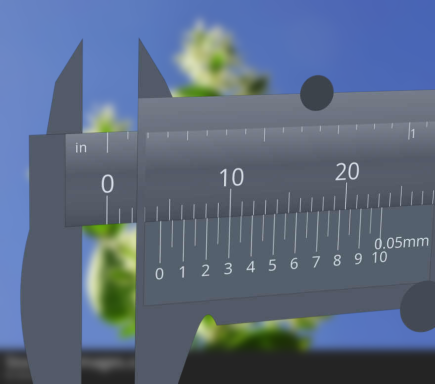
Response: 4.3 (mm)
